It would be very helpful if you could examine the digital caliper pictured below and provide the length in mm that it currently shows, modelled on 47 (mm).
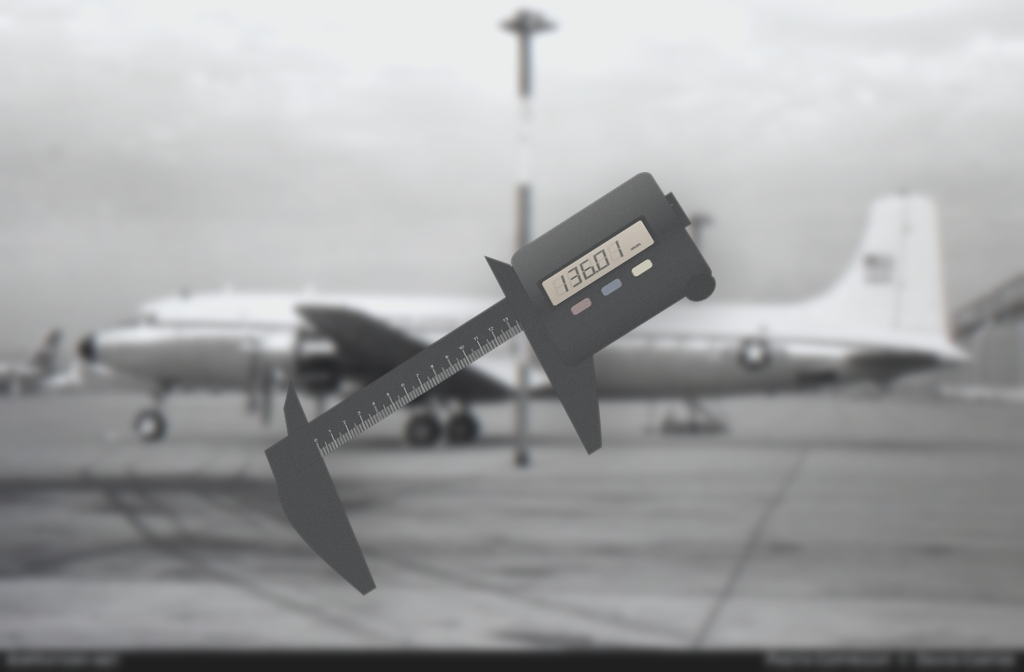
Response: 136.01 (mm)
